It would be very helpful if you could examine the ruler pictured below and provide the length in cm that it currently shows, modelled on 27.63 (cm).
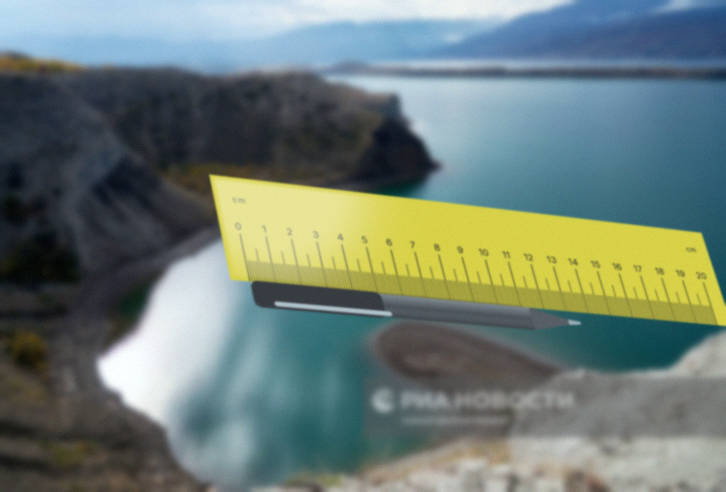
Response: 13.5 (cm)
